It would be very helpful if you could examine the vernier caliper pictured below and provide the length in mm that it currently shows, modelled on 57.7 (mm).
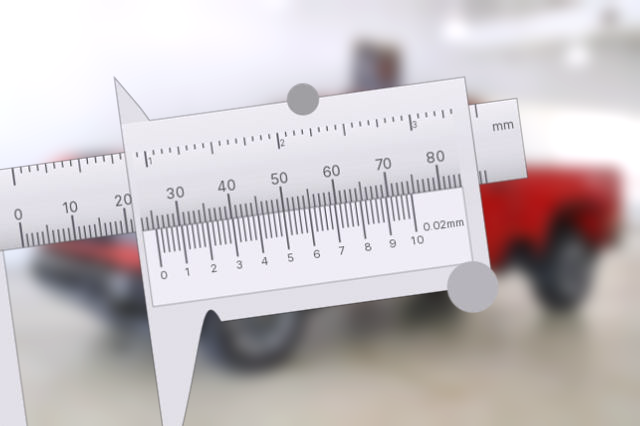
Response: 25.5 (mm)
